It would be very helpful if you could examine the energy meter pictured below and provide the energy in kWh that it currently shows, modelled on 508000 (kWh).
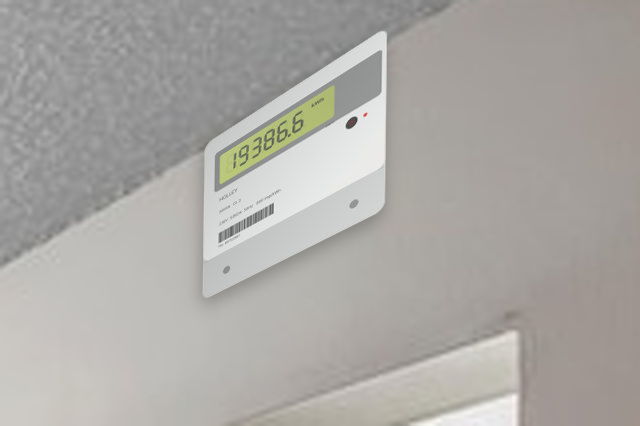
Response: 19386.6 (kWh)
